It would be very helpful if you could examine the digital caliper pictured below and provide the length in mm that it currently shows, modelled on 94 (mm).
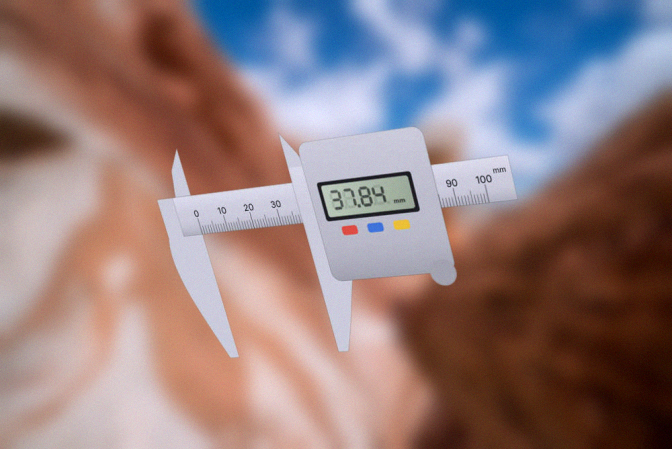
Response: 37.84 (mm)
